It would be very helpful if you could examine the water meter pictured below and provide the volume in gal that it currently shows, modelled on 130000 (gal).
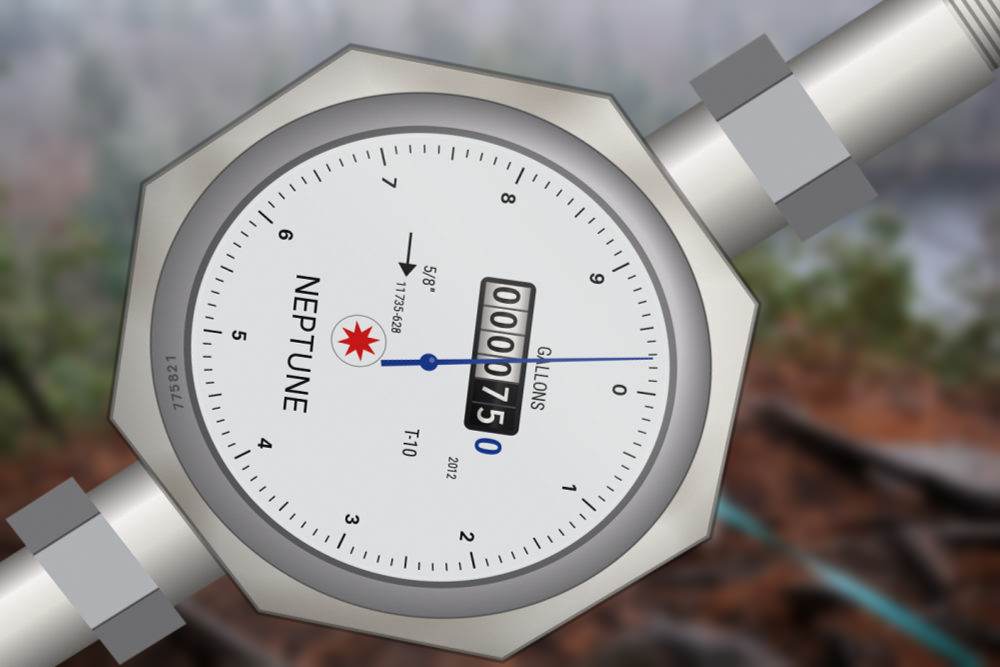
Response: 749.7 (gal)
